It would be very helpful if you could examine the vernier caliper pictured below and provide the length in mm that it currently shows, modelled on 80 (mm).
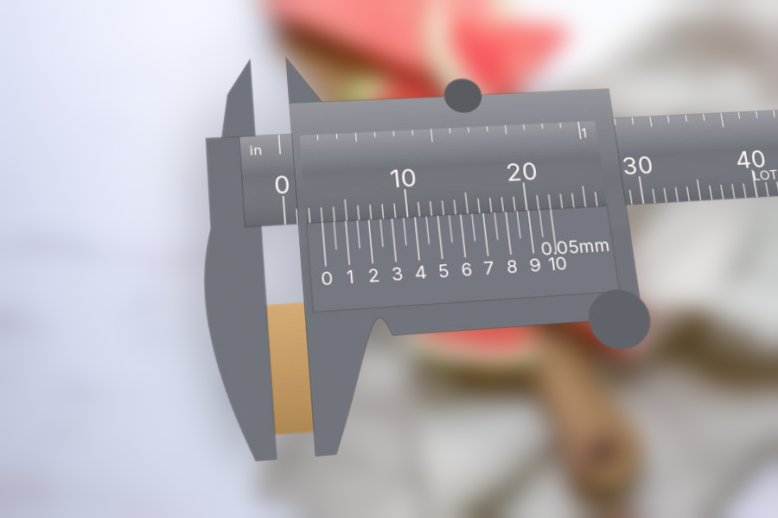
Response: 3.0 (mm)
